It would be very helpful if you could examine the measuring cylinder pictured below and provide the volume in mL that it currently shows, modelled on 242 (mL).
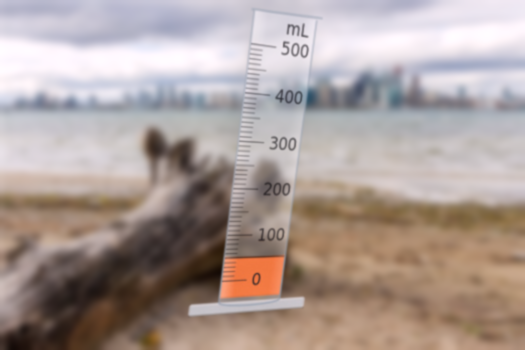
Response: 50 (mL)
